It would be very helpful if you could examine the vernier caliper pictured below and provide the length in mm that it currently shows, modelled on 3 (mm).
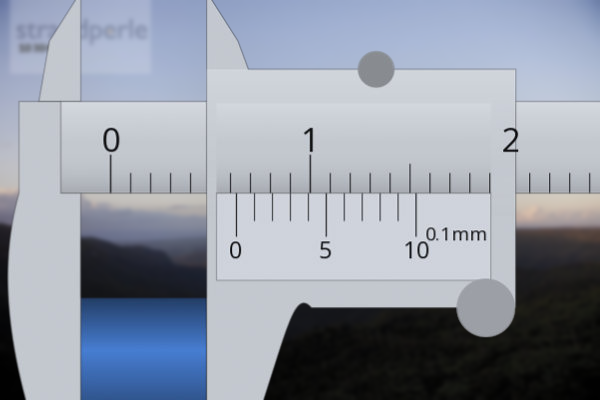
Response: 6.3 (mm)
